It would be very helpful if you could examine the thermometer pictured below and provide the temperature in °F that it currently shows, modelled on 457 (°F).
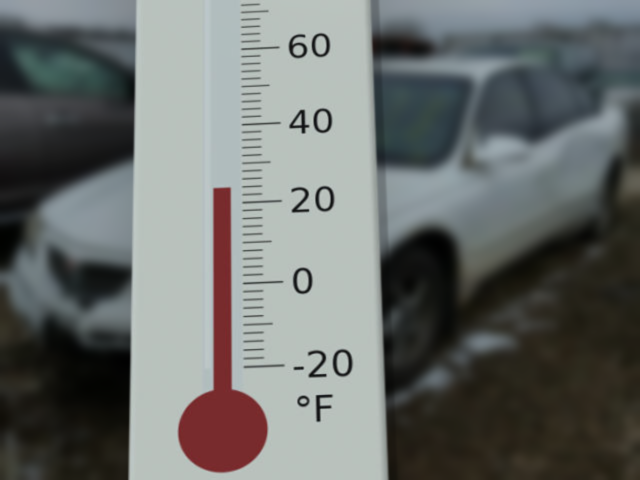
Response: 24 (°F)
